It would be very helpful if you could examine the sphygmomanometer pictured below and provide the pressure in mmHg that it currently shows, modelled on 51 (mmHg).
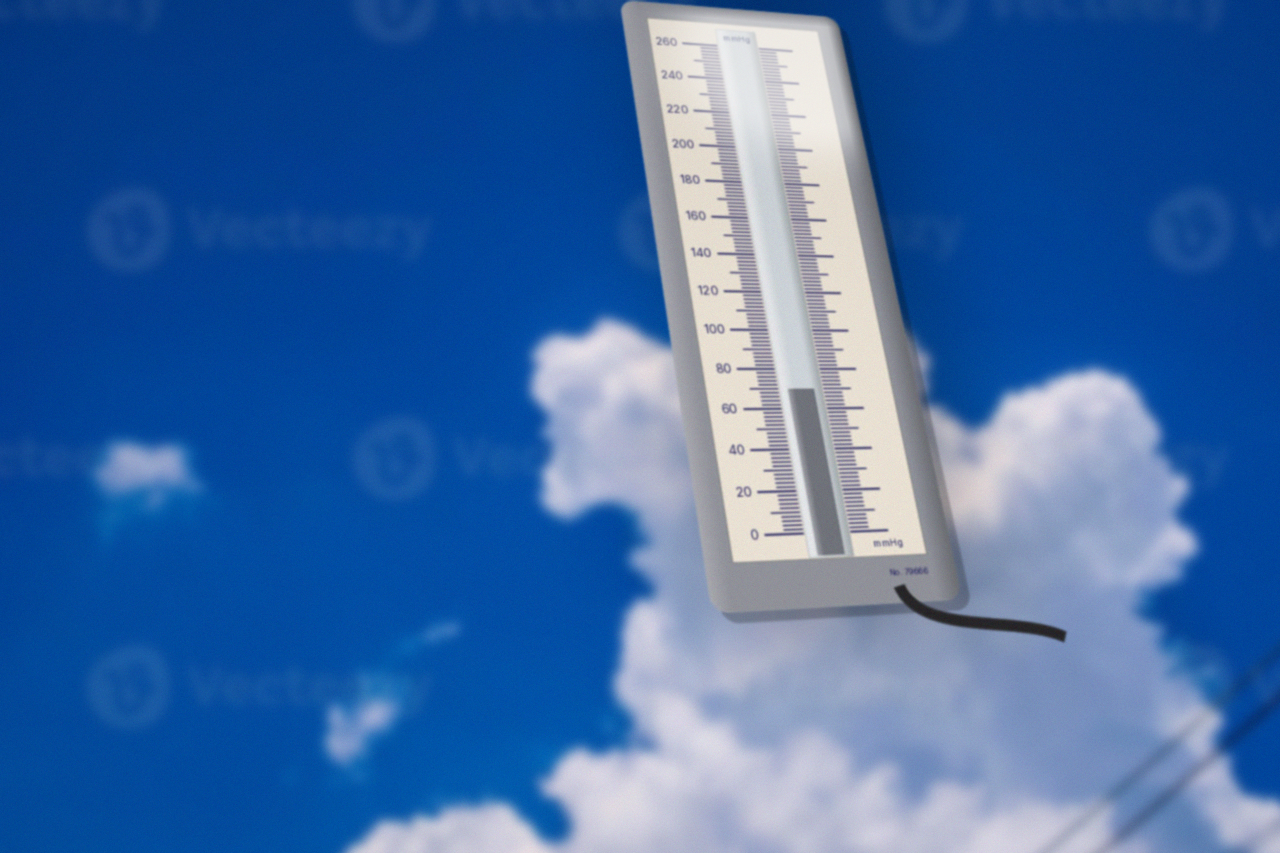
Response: 70 (mmHg)
